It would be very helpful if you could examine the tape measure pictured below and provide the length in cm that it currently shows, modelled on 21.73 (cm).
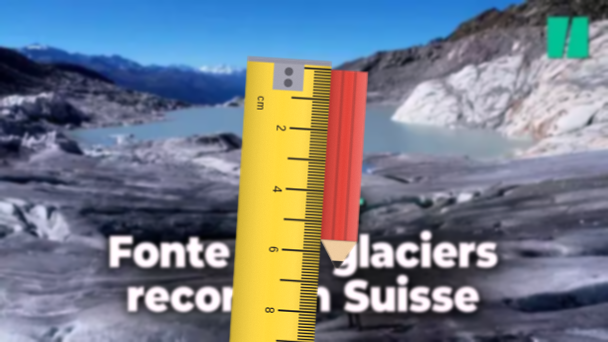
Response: 6.5 (cm)
